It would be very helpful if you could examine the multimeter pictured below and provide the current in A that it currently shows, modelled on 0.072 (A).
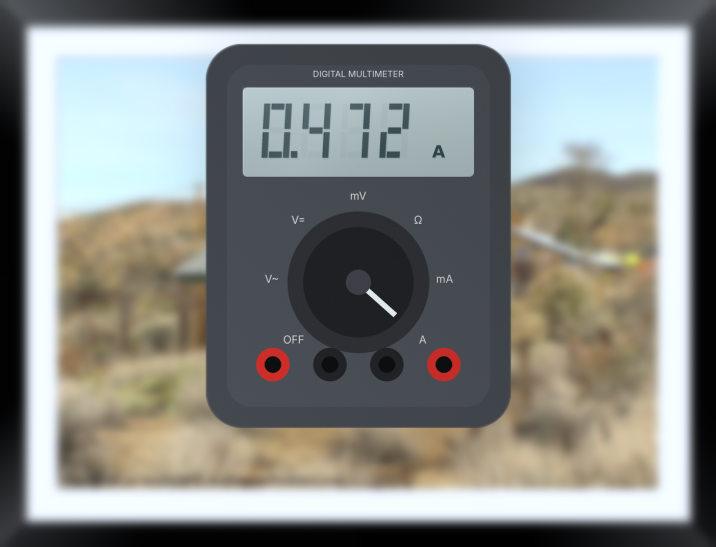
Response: 0.472 (A)
